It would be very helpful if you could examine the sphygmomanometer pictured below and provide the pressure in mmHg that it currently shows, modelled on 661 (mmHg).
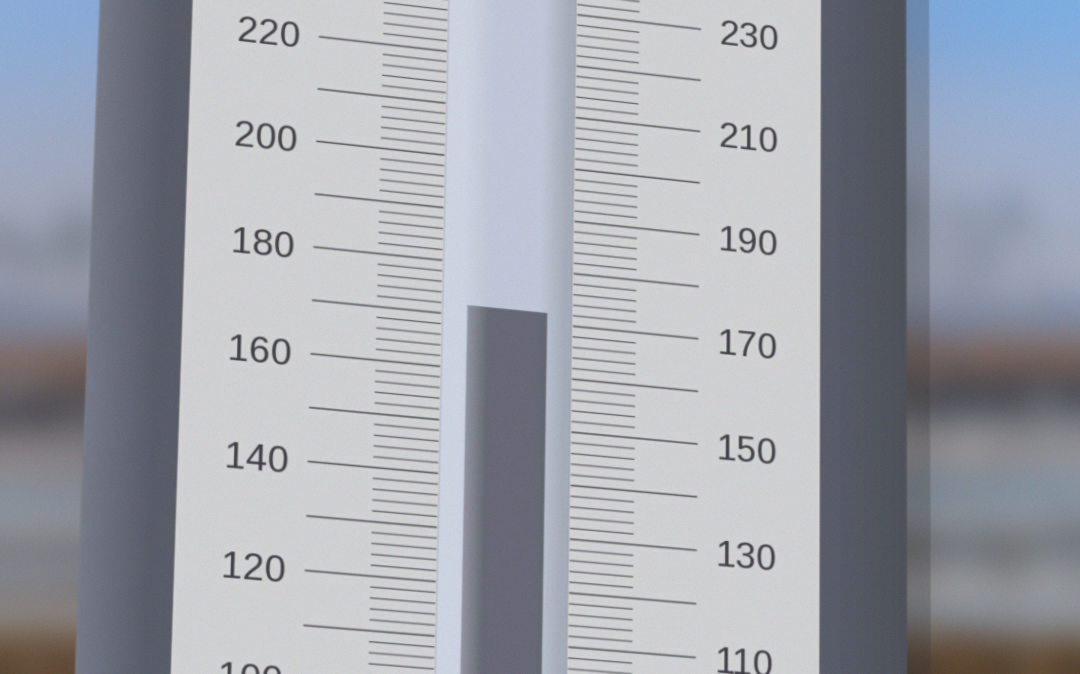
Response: 172 (mmHg)
